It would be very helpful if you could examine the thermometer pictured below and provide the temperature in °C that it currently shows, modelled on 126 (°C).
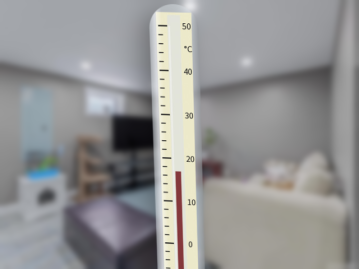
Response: 17 (°C)
